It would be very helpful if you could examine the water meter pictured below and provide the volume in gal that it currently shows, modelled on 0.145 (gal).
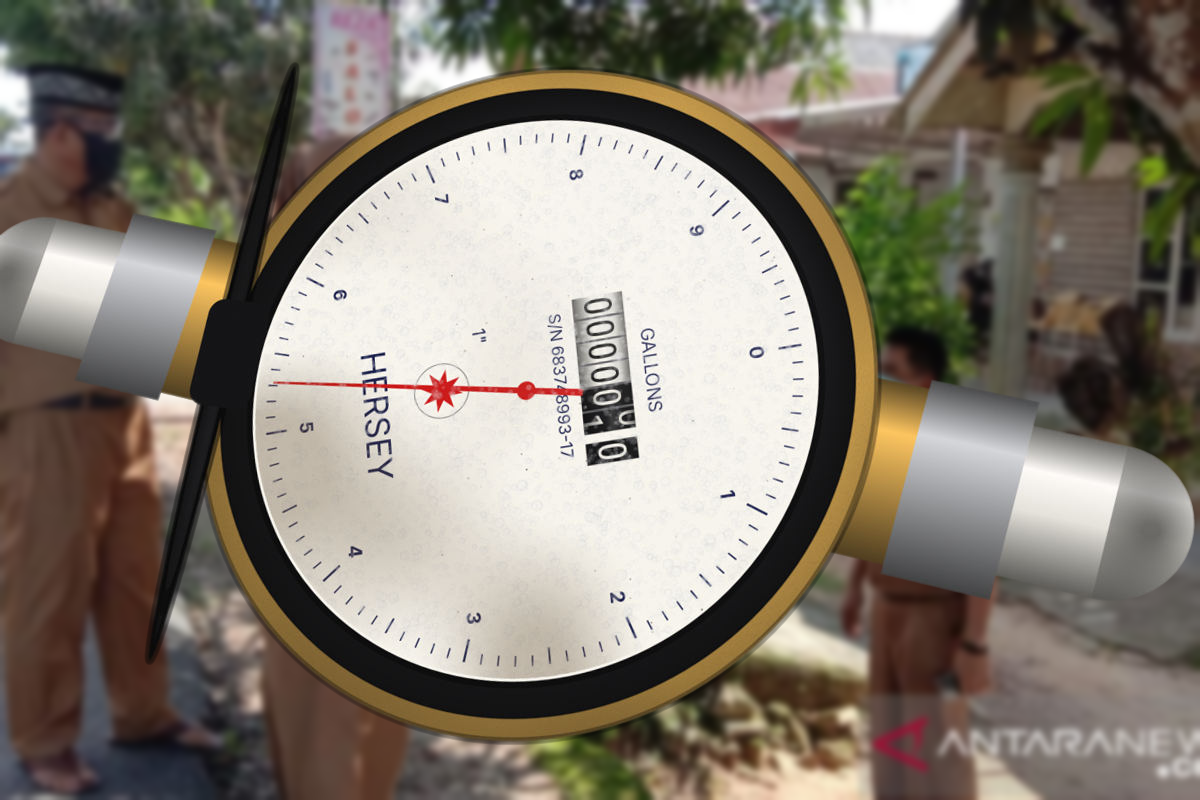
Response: 5.3 (gal)
